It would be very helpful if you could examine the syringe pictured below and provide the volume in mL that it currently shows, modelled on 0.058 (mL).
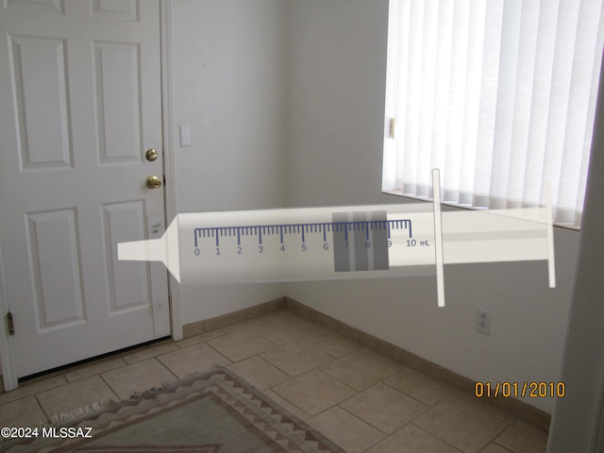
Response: 6.4 (mL)
